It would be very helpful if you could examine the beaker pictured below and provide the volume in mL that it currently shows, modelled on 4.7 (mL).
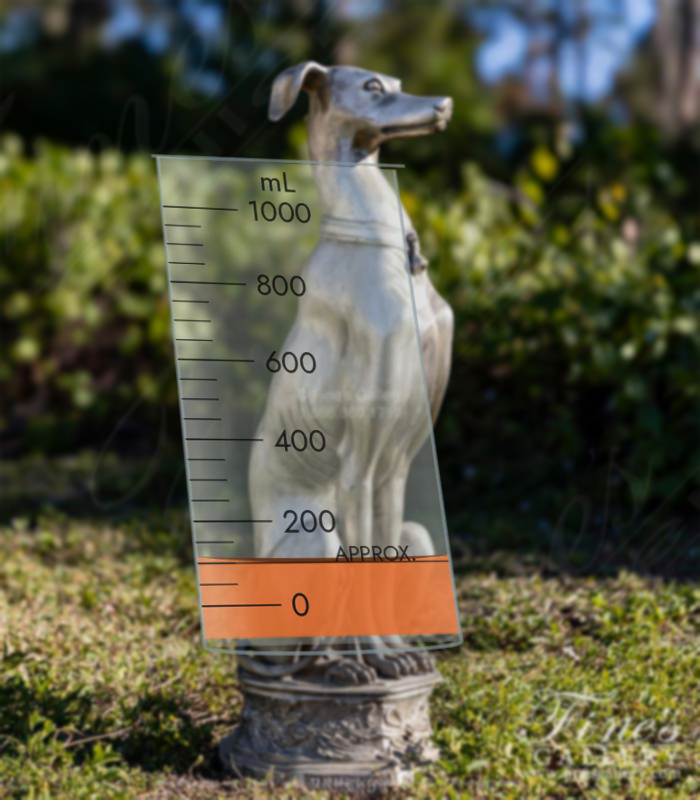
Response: 100 (mL)
